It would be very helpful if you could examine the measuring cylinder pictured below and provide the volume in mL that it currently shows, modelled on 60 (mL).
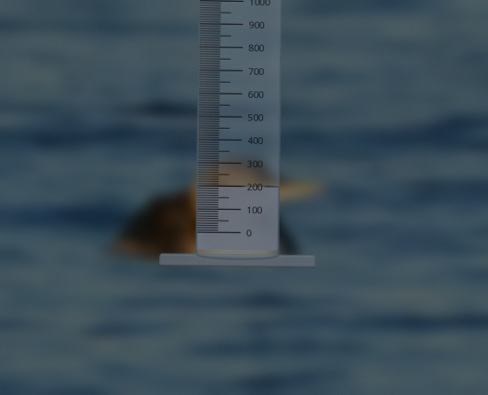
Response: 200 (mL)
